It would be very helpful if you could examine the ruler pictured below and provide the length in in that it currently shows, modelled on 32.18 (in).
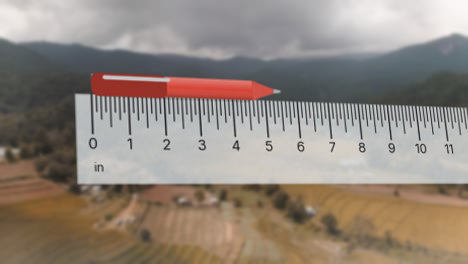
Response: 5.5 (in)
